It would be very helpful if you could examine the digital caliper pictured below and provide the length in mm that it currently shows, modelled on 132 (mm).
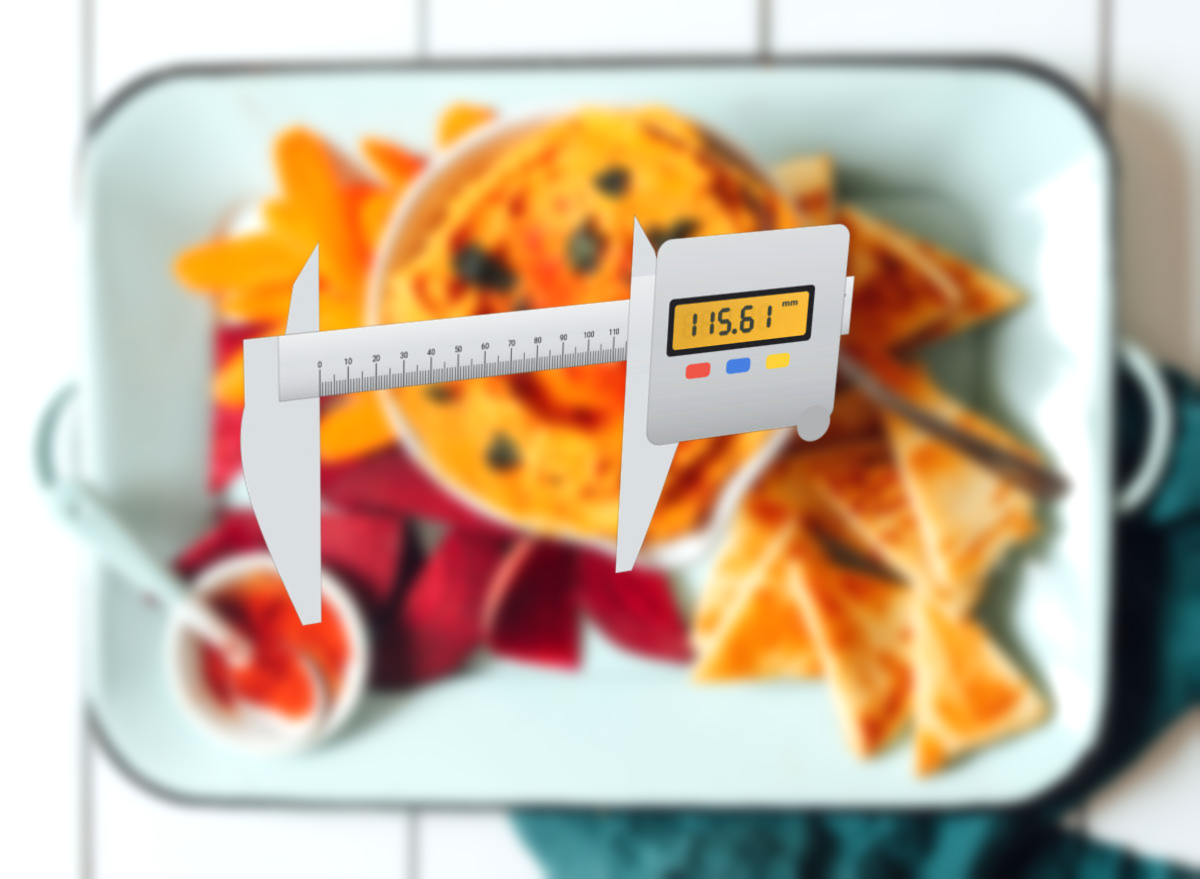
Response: 115.61 (mm)
